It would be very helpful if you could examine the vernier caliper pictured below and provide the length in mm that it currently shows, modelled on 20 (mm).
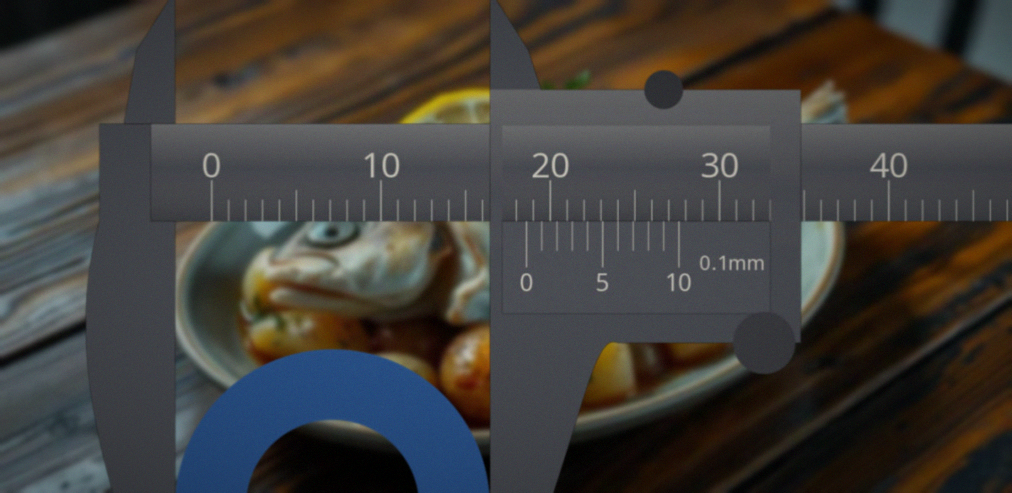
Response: 18.6 (mm)
